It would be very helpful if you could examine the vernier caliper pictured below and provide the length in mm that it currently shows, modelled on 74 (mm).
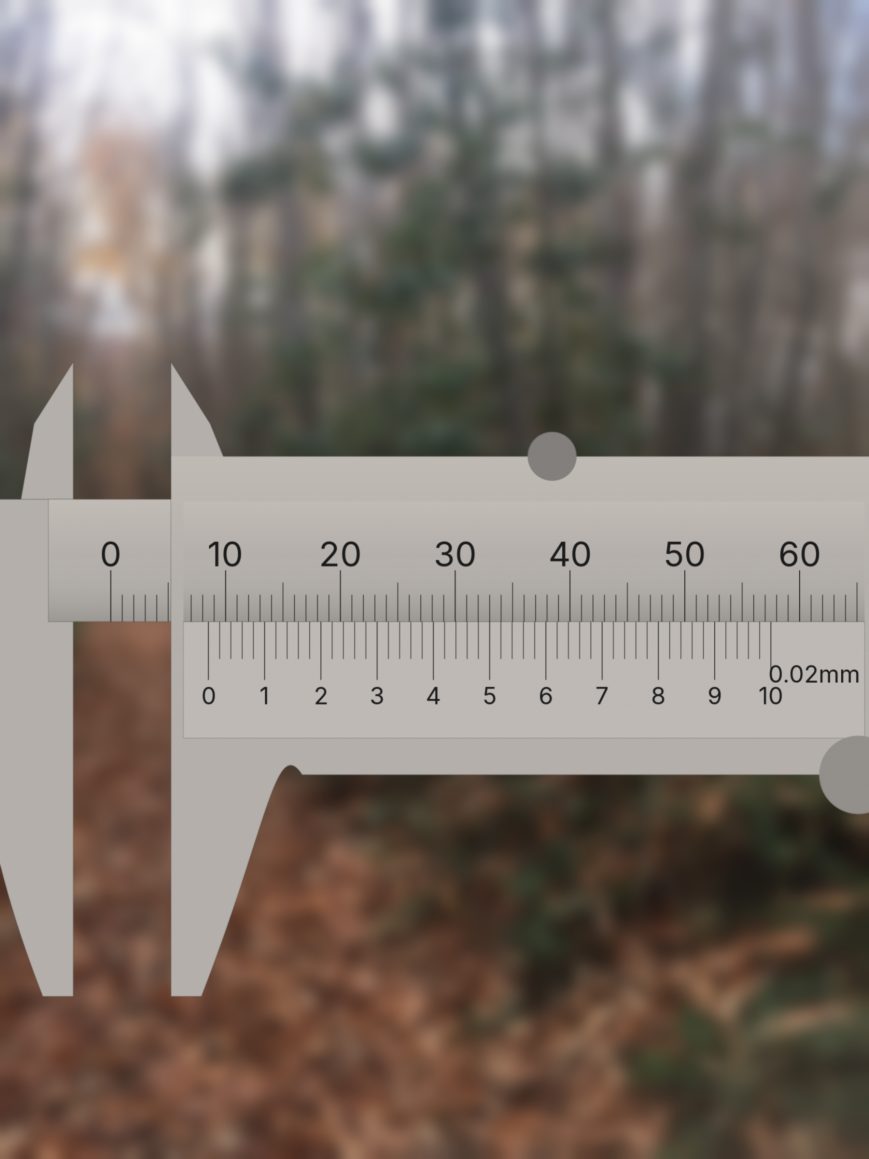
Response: 8.5 (mm)
